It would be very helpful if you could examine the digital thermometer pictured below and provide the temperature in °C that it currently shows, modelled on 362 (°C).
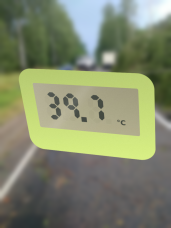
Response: 39.7 (°C)
